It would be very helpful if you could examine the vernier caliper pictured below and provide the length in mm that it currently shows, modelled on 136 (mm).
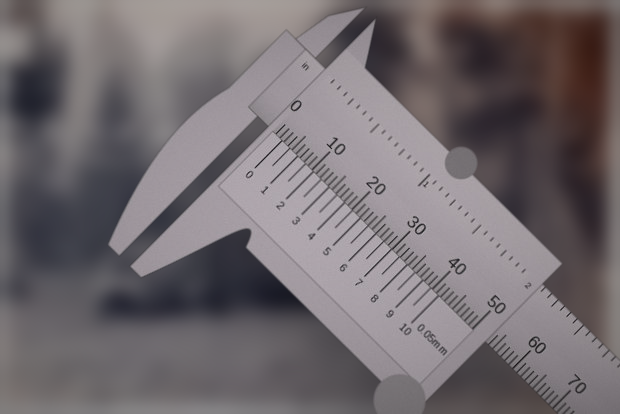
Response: 2.6 (mm)
